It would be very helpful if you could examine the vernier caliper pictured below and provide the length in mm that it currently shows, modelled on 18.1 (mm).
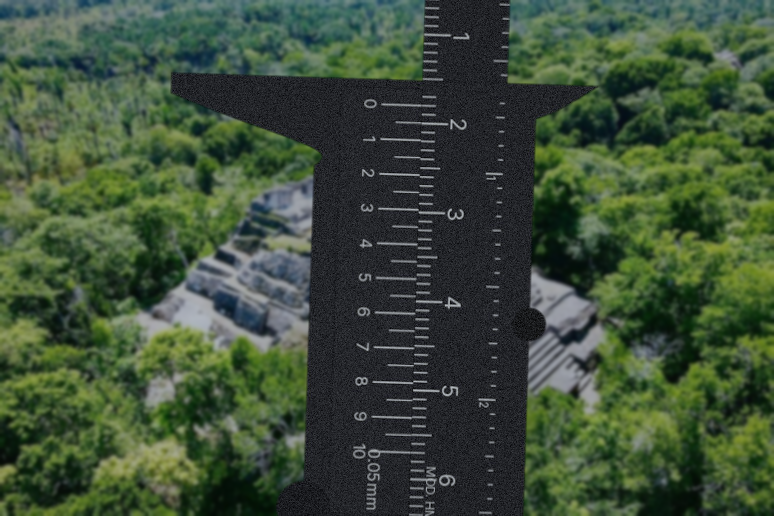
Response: 18.0 (mm)
